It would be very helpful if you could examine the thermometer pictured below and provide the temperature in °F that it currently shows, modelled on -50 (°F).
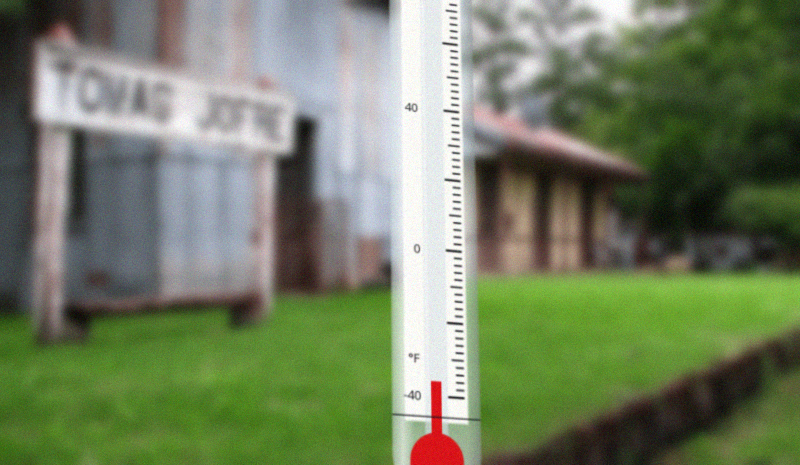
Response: -36 (°F)
